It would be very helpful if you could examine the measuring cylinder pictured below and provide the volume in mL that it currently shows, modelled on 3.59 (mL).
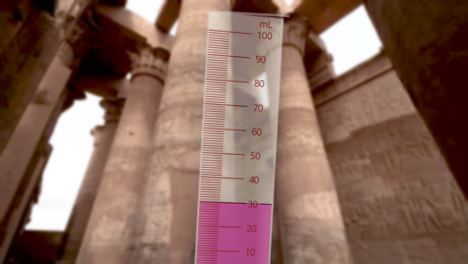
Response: 30 (mL)
